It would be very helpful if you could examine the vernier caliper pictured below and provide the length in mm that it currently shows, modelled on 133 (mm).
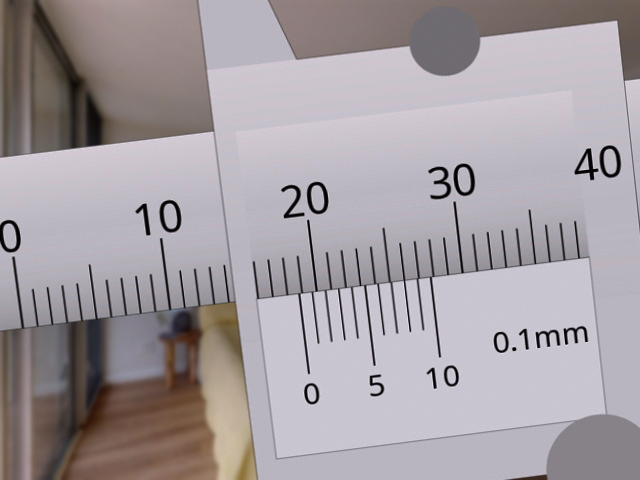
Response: 18.8 (mm)
